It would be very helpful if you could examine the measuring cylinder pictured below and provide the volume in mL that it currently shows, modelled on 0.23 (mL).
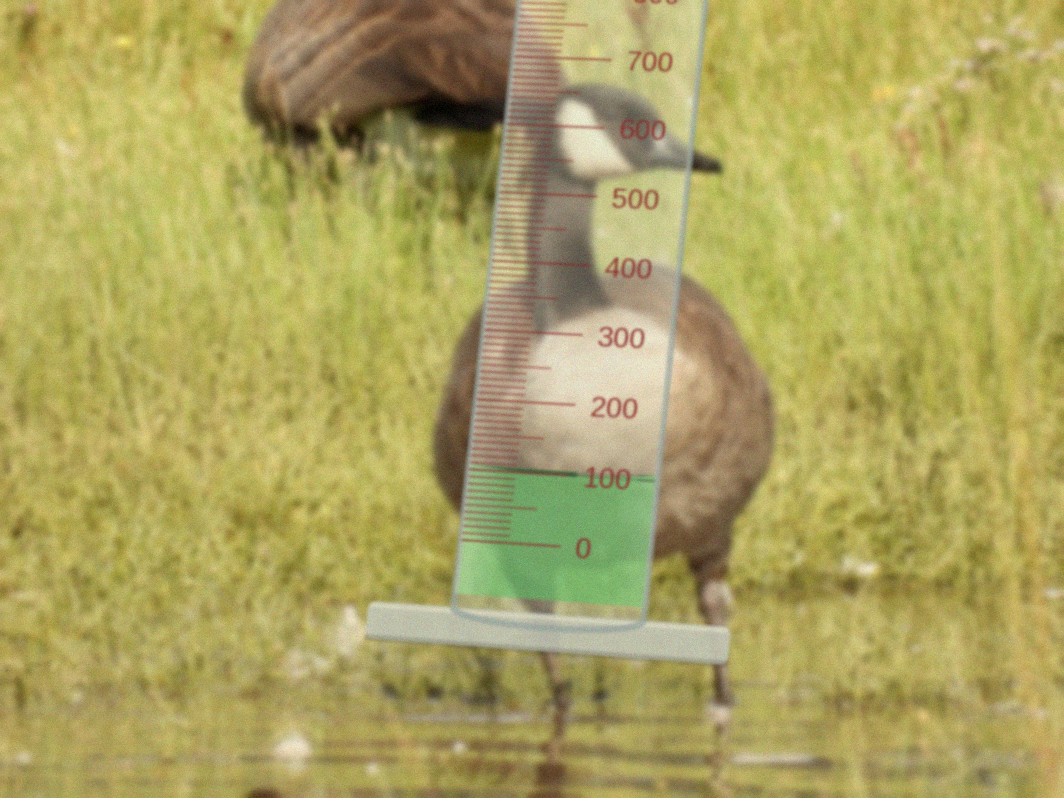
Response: 100 (mL)
